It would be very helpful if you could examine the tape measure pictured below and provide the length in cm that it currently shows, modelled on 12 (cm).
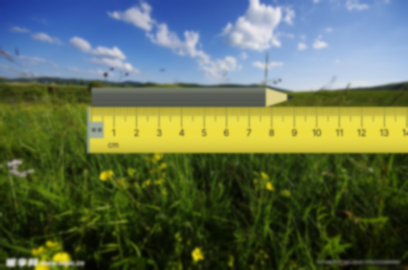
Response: 9 (cm)
